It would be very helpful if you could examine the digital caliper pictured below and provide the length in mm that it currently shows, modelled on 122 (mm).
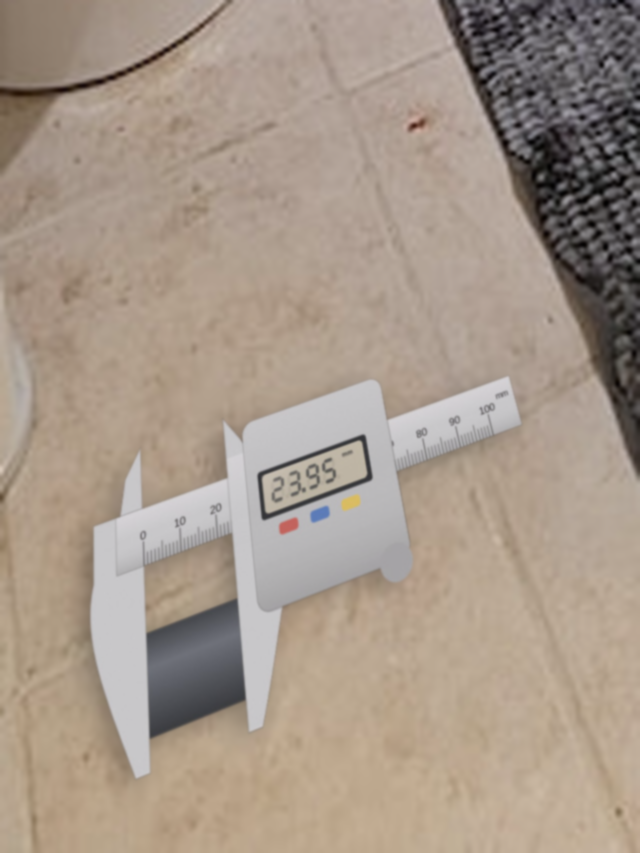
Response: 23.95 (mm)
